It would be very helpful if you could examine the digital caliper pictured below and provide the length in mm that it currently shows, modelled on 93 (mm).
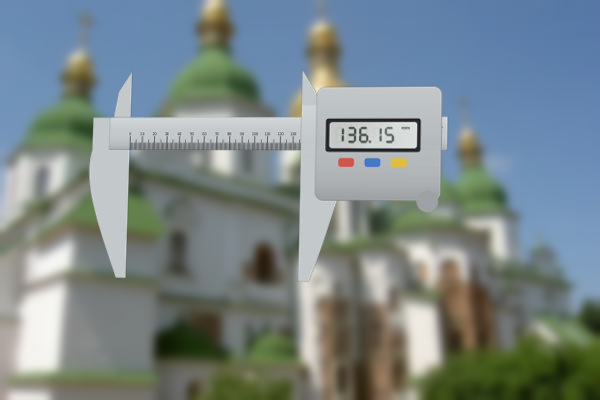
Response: 136.15 (mm)
